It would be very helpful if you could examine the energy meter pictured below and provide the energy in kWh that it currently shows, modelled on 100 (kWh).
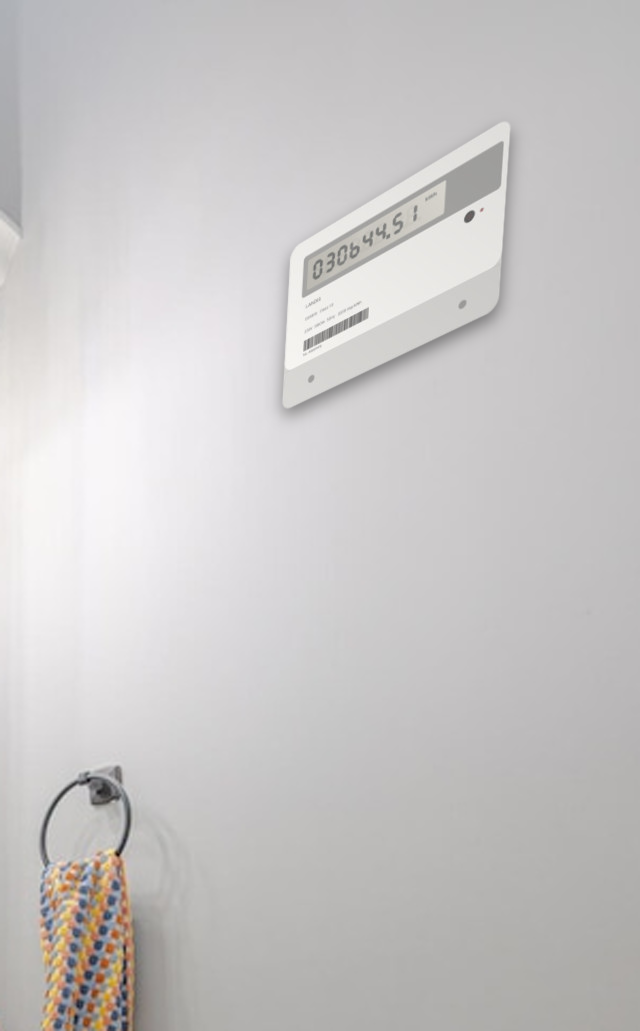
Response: 30644.51 (kWh)
